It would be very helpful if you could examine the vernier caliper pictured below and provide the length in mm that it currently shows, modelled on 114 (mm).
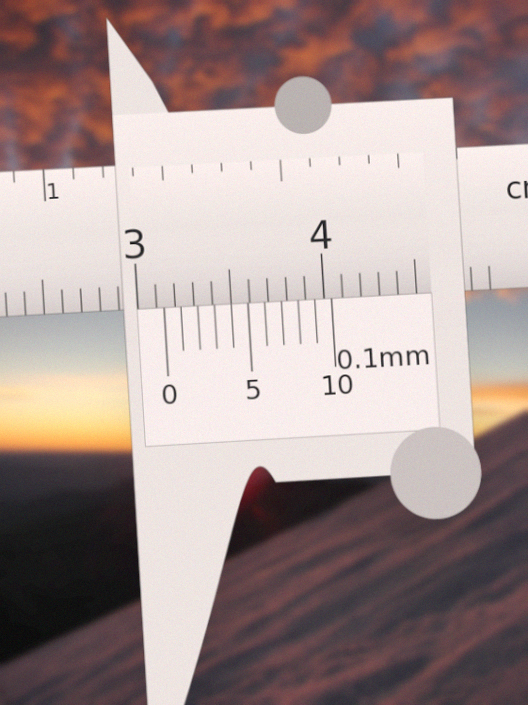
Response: 31.4 (mm)
